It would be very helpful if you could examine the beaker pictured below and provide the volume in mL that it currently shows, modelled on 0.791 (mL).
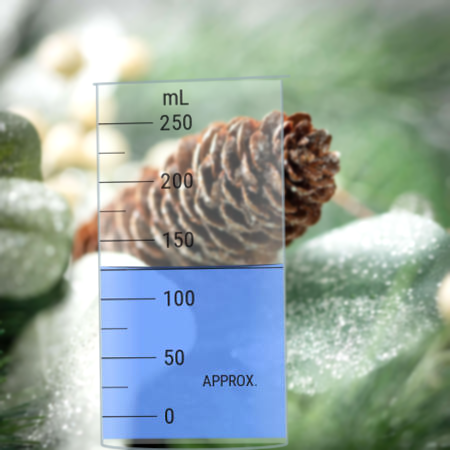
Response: 125 (mL)
